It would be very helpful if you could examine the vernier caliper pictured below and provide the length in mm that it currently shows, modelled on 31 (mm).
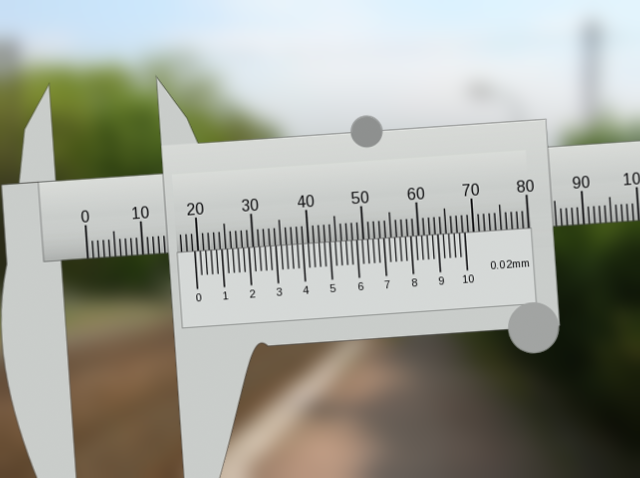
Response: 19.4 (mm)
